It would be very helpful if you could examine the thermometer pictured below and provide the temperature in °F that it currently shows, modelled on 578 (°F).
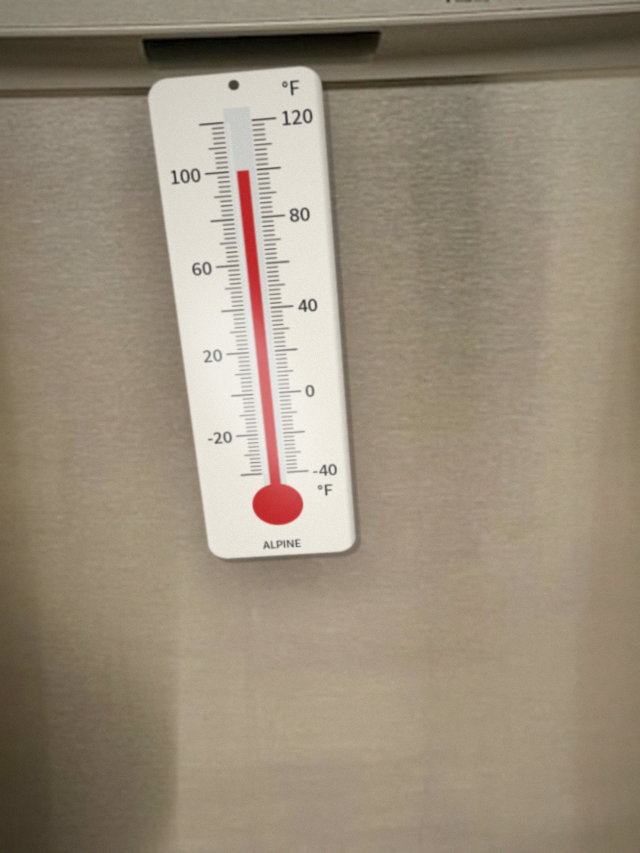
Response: 100 (°F)
